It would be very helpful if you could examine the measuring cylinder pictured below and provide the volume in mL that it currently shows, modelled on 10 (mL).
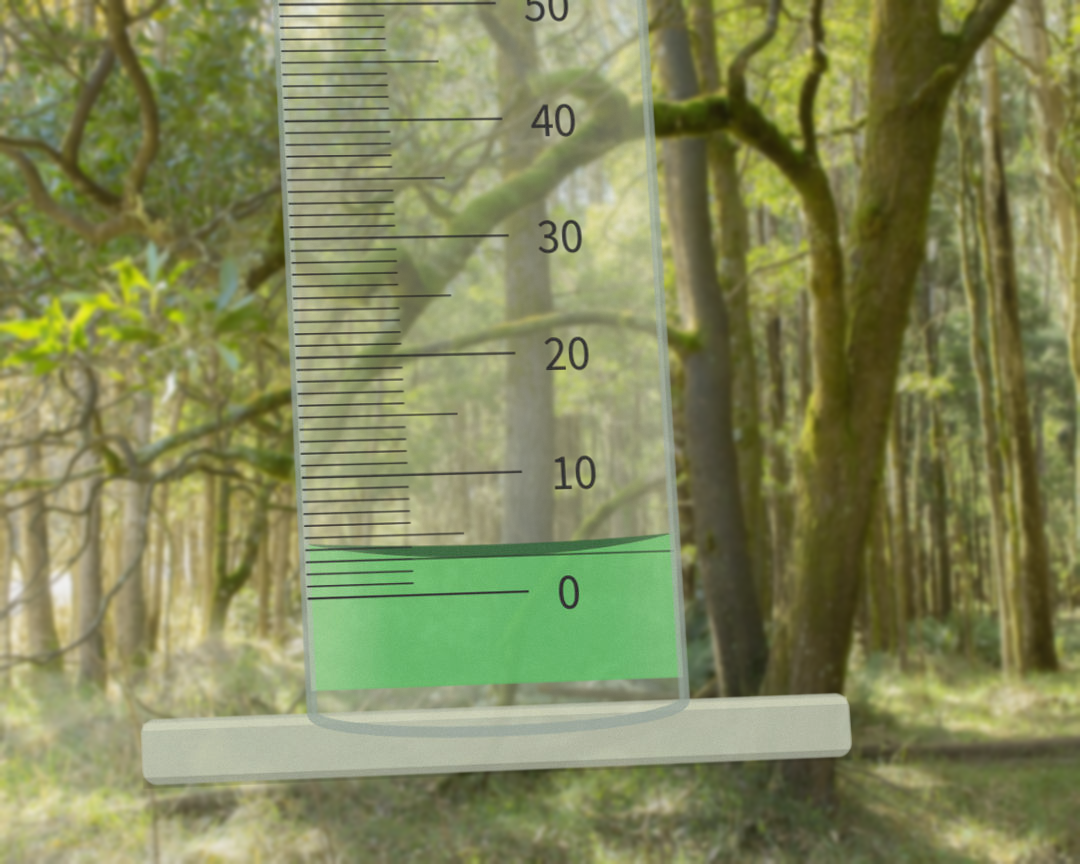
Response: 3 (mL)
